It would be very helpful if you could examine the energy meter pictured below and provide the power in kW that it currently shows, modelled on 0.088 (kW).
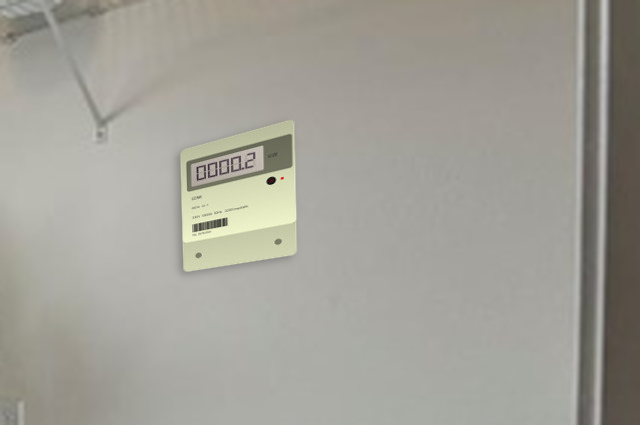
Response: 0.2 (kW)
